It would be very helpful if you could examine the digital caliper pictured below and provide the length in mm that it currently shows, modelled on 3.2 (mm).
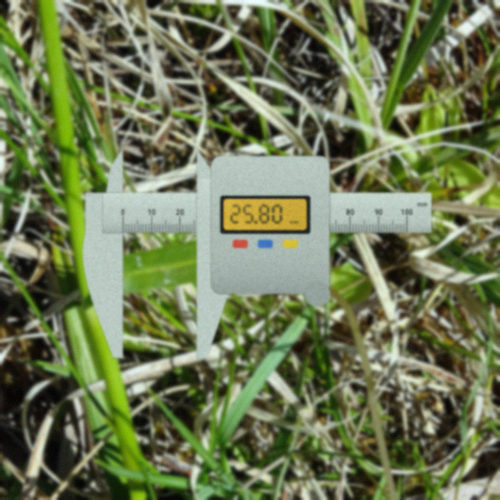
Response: 25.80 (mm)
